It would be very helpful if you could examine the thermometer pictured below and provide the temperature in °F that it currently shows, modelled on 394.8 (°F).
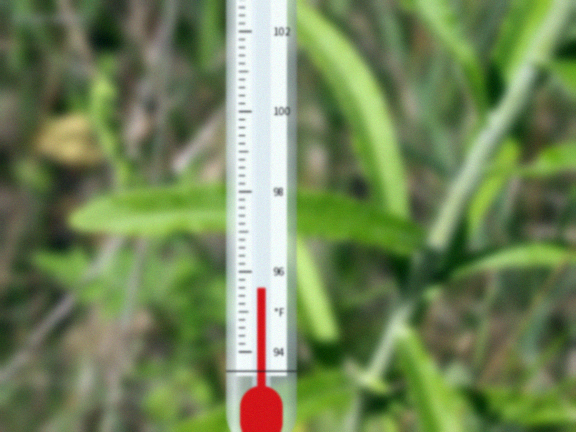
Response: 95.6 (°F)
